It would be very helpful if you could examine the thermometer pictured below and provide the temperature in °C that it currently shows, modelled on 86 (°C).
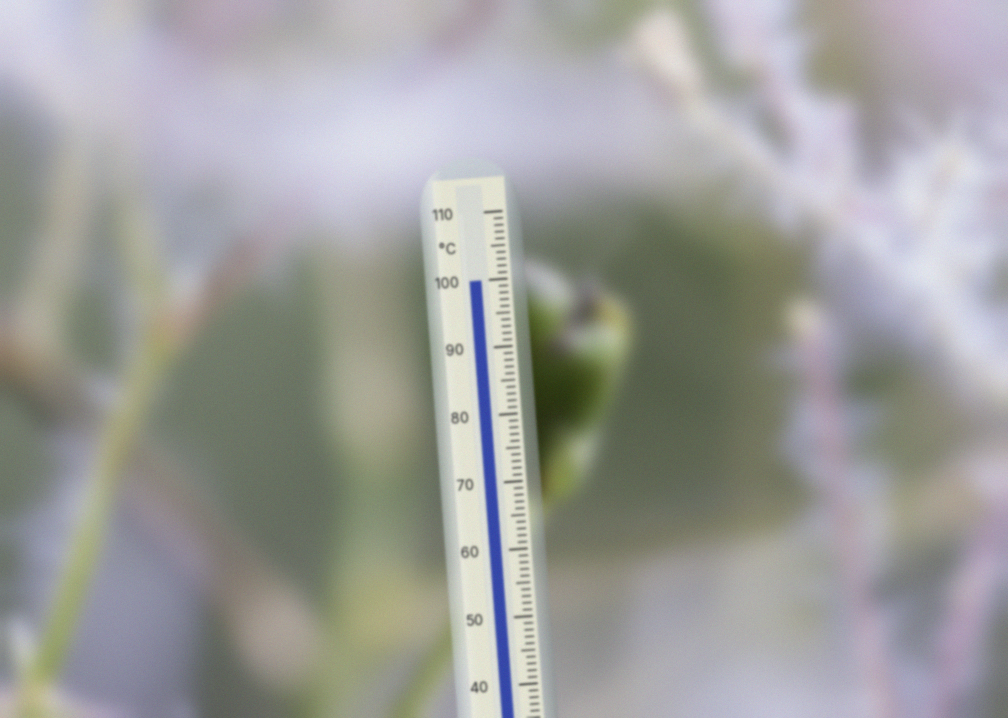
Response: 100 (°C)
